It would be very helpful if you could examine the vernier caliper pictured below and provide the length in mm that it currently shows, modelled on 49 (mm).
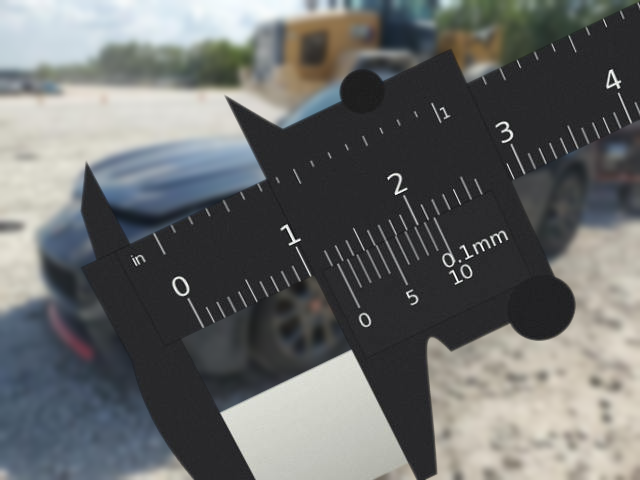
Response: 12.5 (mm)
